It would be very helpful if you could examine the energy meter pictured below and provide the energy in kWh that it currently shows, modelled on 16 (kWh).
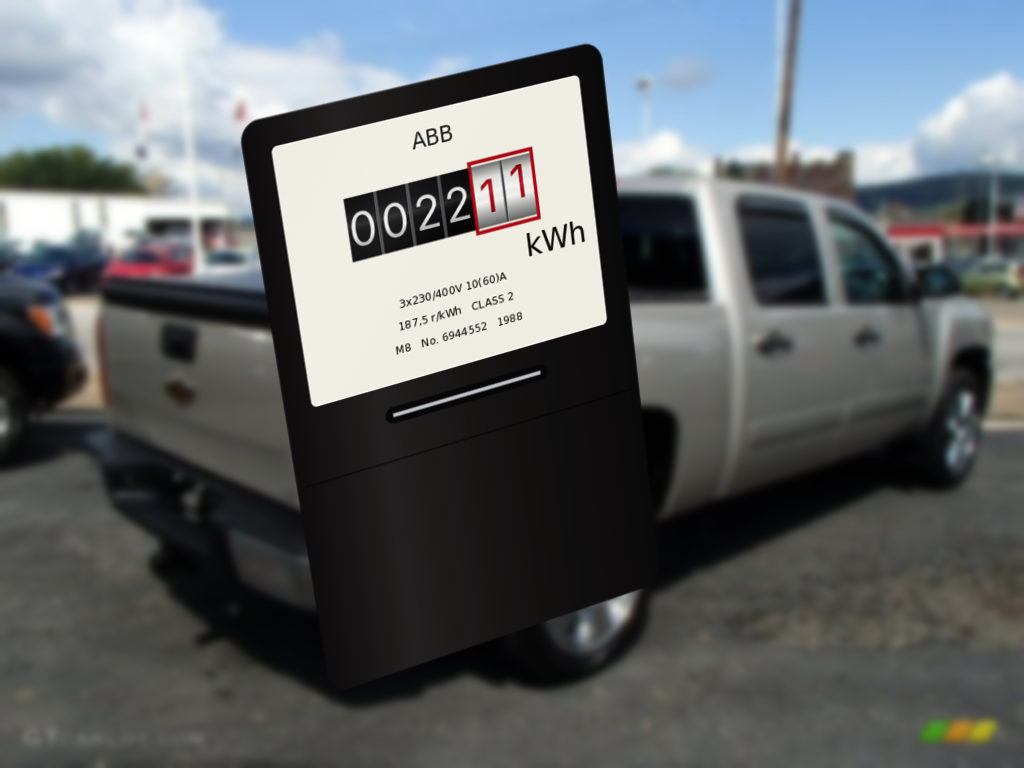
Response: 22.11 (kWh)
